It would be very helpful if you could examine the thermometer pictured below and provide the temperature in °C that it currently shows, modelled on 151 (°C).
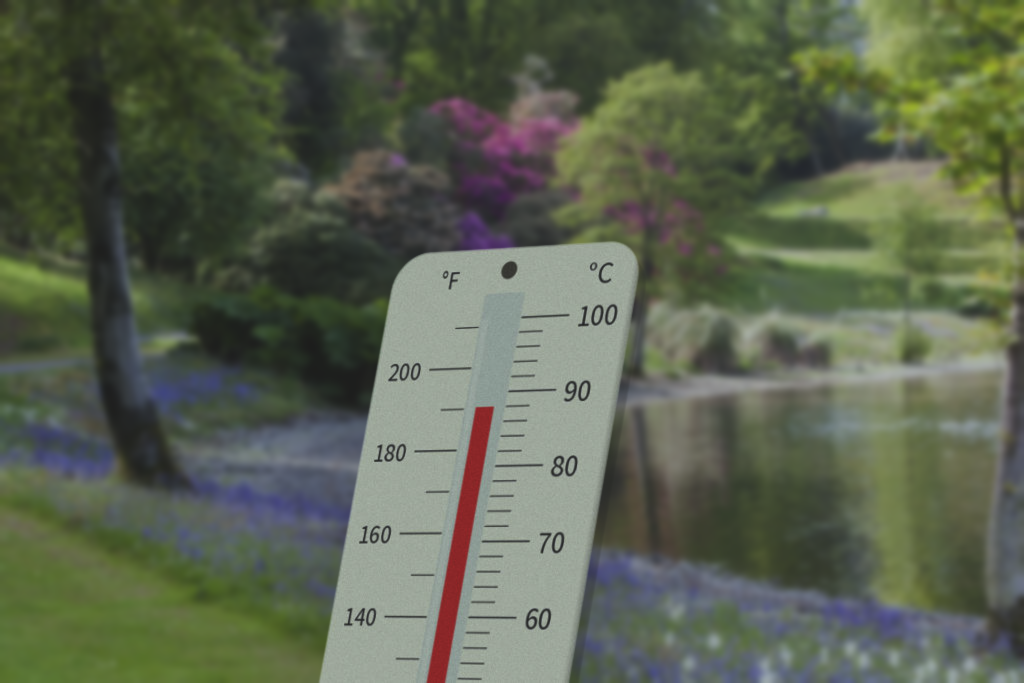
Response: 88 (°C)
